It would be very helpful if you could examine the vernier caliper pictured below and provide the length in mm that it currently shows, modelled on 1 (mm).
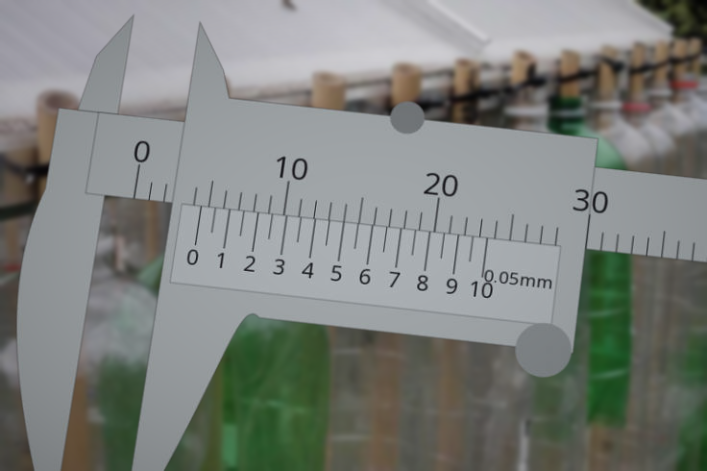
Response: 4.5 (mm)
